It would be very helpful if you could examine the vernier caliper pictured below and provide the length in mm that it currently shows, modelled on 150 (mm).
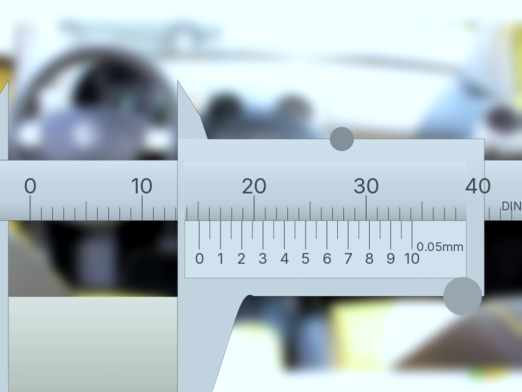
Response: 15.1 (mm)
